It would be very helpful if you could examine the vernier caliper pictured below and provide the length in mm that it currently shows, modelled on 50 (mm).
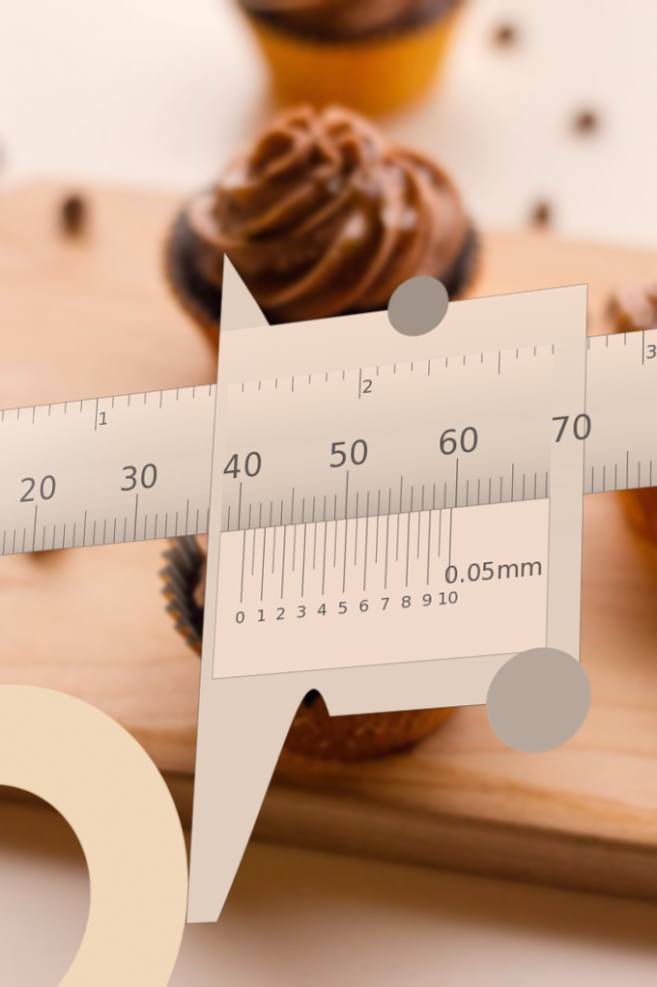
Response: 40.6 (mm)
